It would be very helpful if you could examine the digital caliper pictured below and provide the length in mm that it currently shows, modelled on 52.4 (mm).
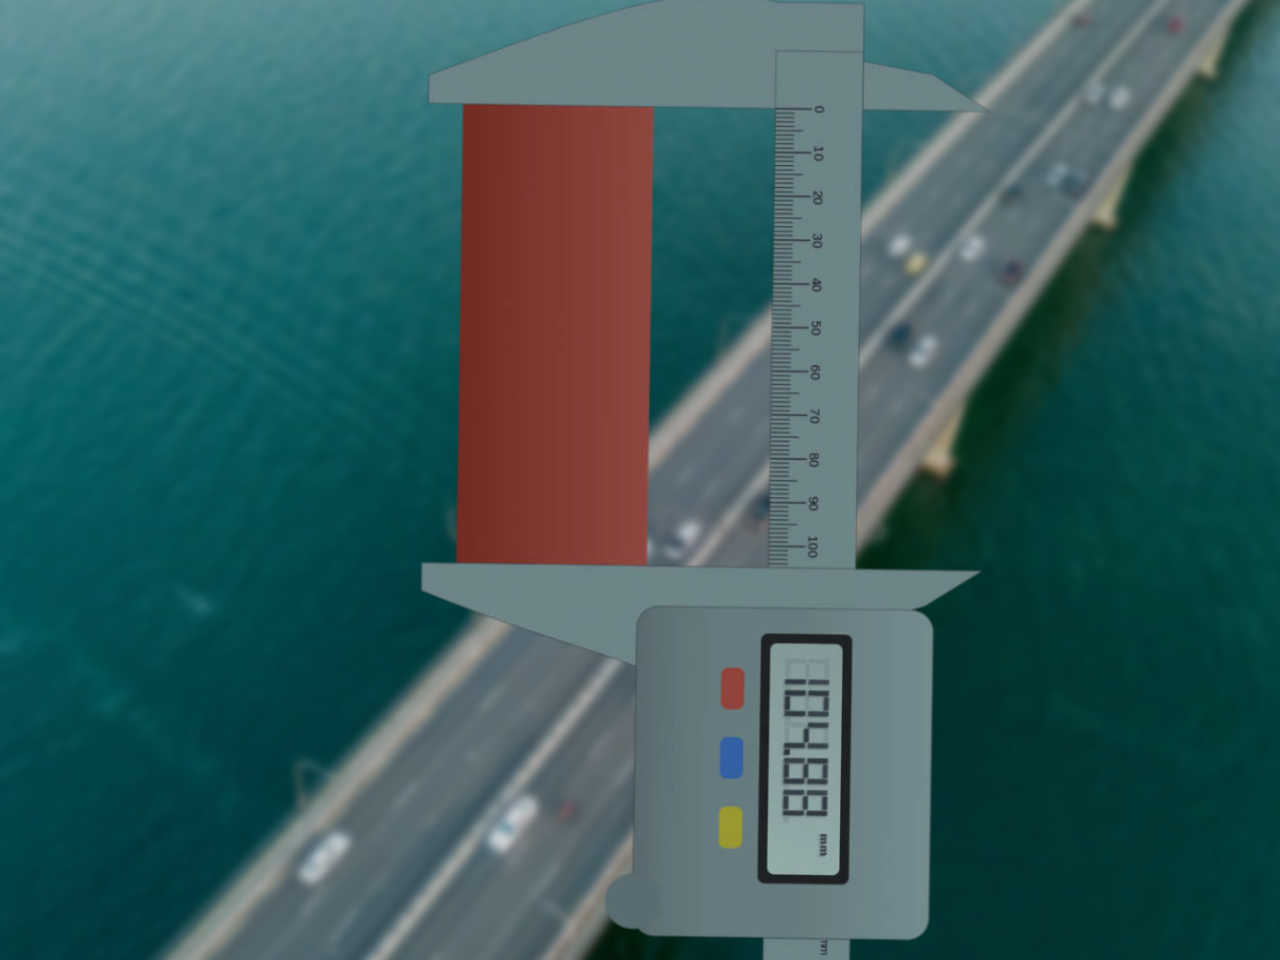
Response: 104.88 (mm)
